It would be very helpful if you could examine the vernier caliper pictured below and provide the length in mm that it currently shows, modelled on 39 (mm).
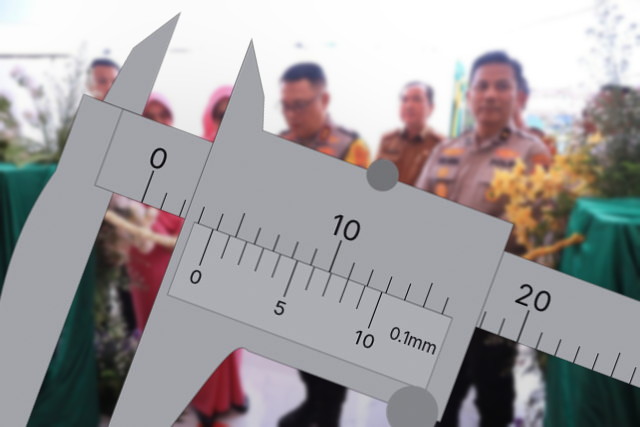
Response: 3.8 (mm)
